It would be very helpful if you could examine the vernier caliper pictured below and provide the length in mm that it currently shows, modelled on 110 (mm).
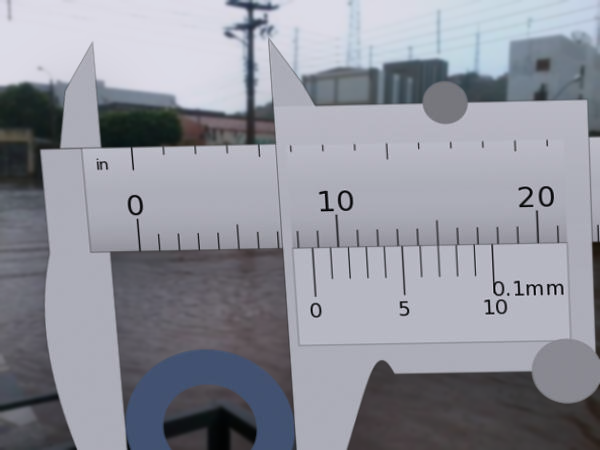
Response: 8.7 (mm)
